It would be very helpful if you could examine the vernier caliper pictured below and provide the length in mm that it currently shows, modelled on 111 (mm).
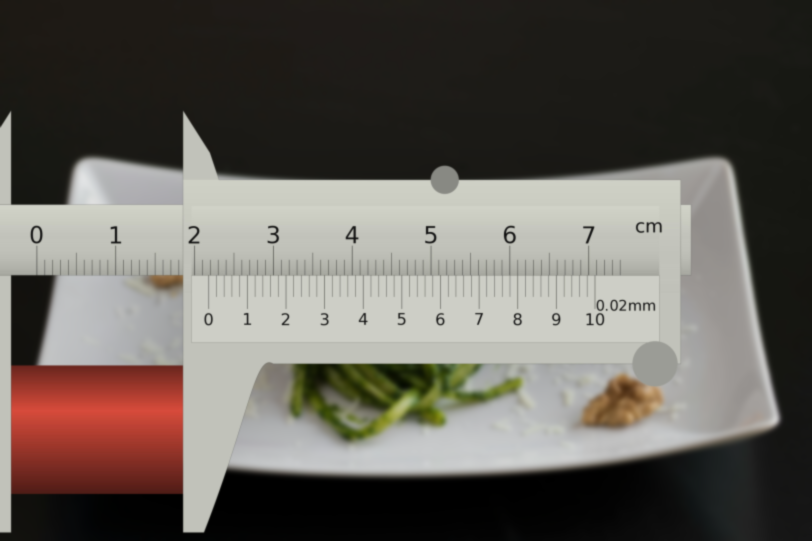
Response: 21.8 (mm)
